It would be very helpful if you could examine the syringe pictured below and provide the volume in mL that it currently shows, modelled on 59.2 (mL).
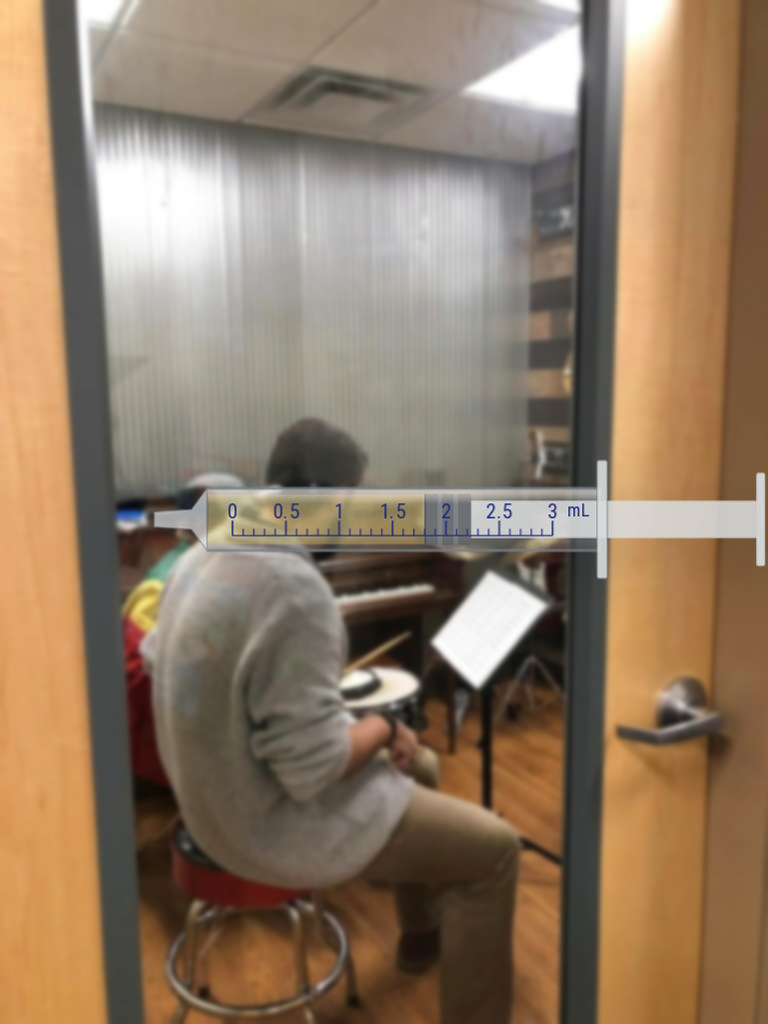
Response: 1.8 (mL)
